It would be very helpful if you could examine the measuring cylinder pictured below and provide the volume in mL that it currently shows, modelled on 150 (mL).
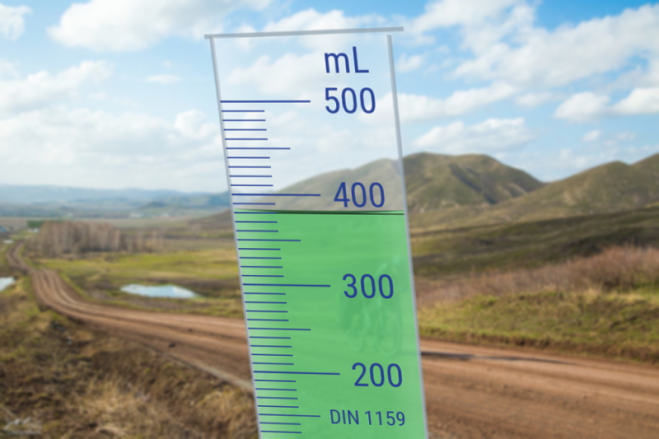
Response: 380 (mL)
